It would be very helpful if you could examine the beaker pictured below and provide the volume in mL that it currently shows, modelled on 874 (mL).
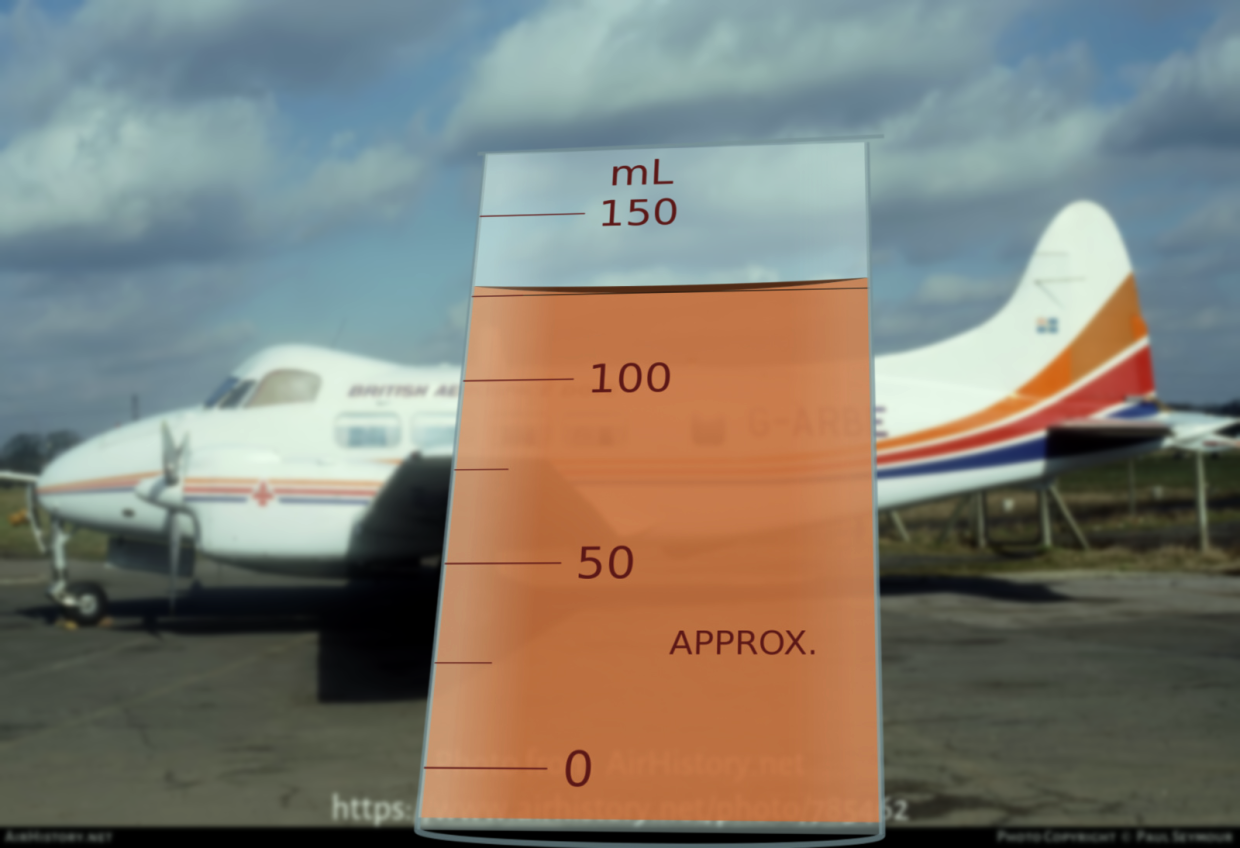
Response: 125 (mL)
